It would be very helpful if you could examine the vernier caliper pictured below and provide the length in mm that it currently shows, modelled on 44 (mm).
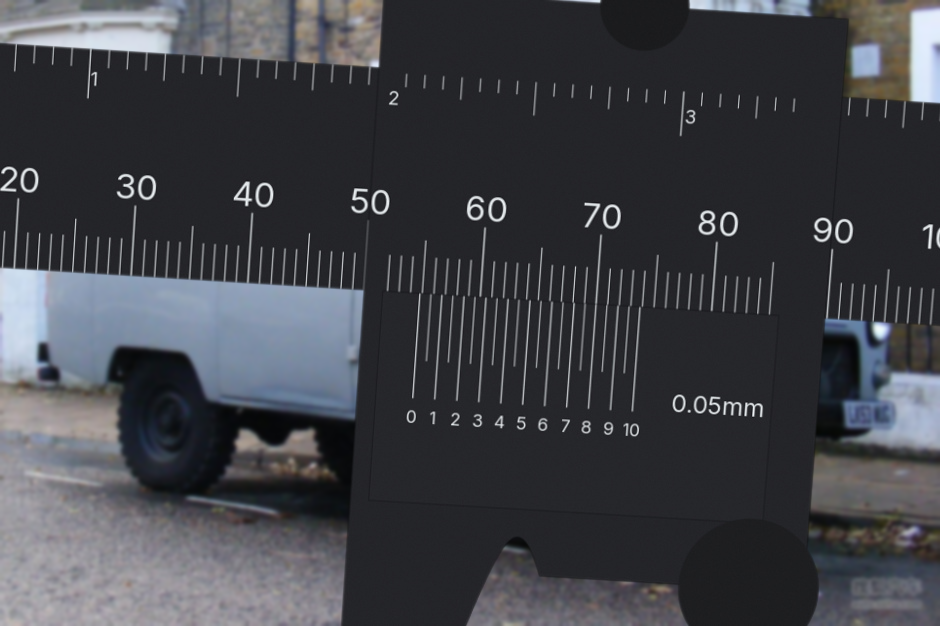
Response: 54.8 (mm)
